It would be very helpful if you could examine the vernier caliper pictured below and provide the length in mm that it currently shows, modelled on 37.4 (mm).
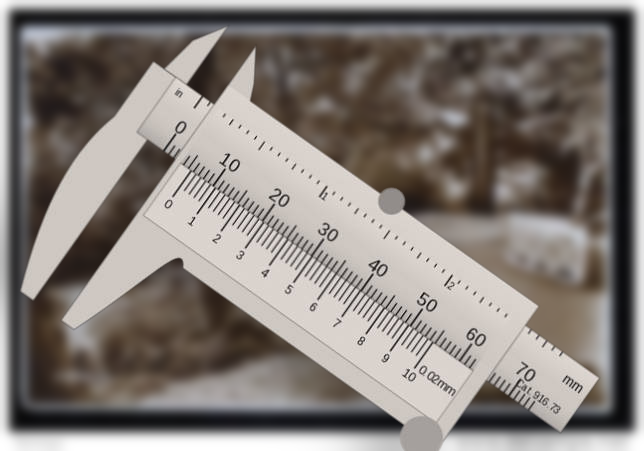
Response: 5.6 (mm)
